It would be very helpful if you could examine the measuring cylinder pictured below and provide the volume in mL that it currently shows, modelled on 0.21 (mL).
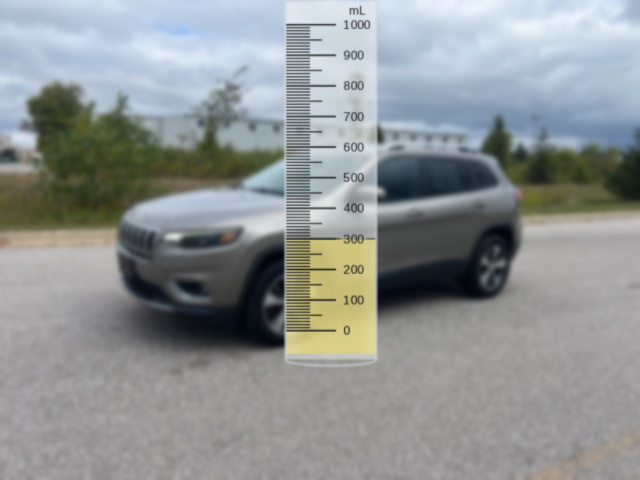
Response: 300 (mL)
